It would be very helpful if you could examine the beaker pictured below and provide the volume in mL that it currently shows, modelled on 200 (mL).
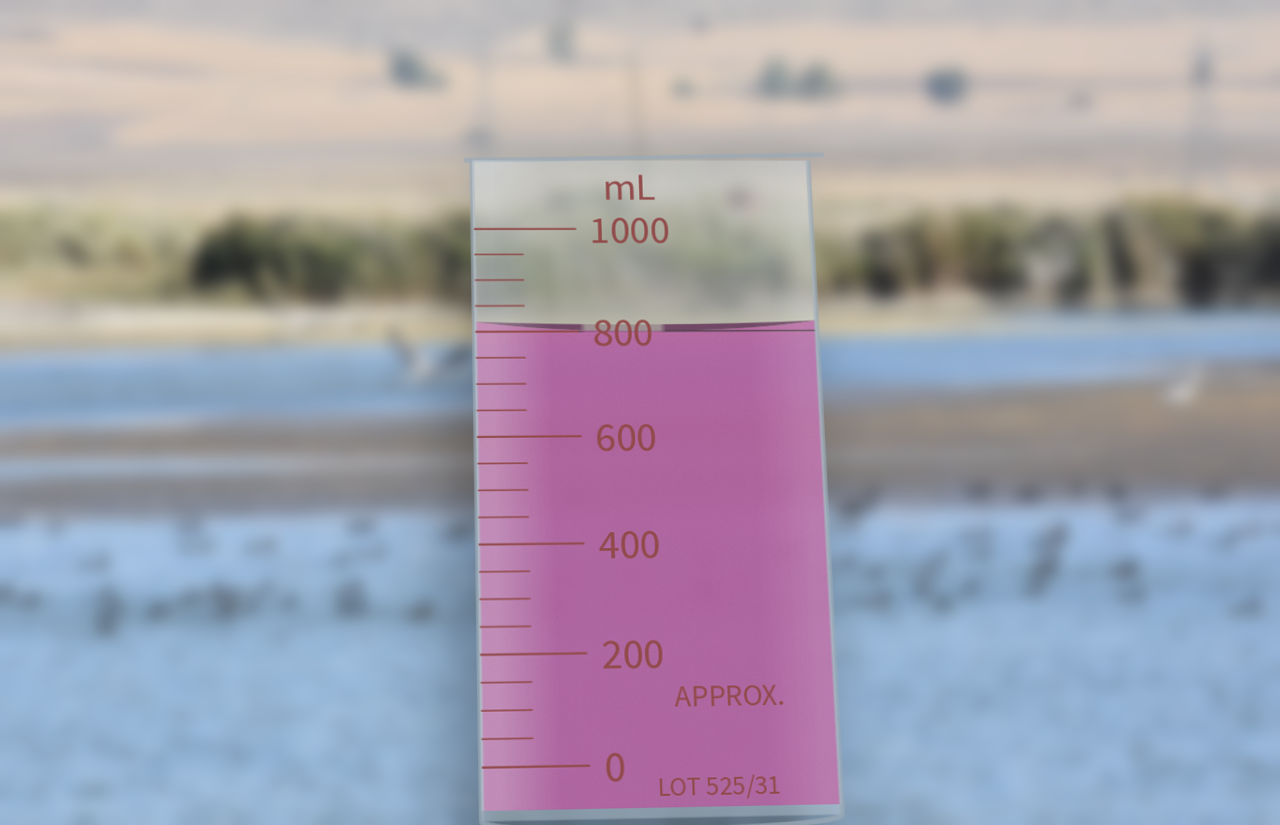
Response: 800 (mL)
